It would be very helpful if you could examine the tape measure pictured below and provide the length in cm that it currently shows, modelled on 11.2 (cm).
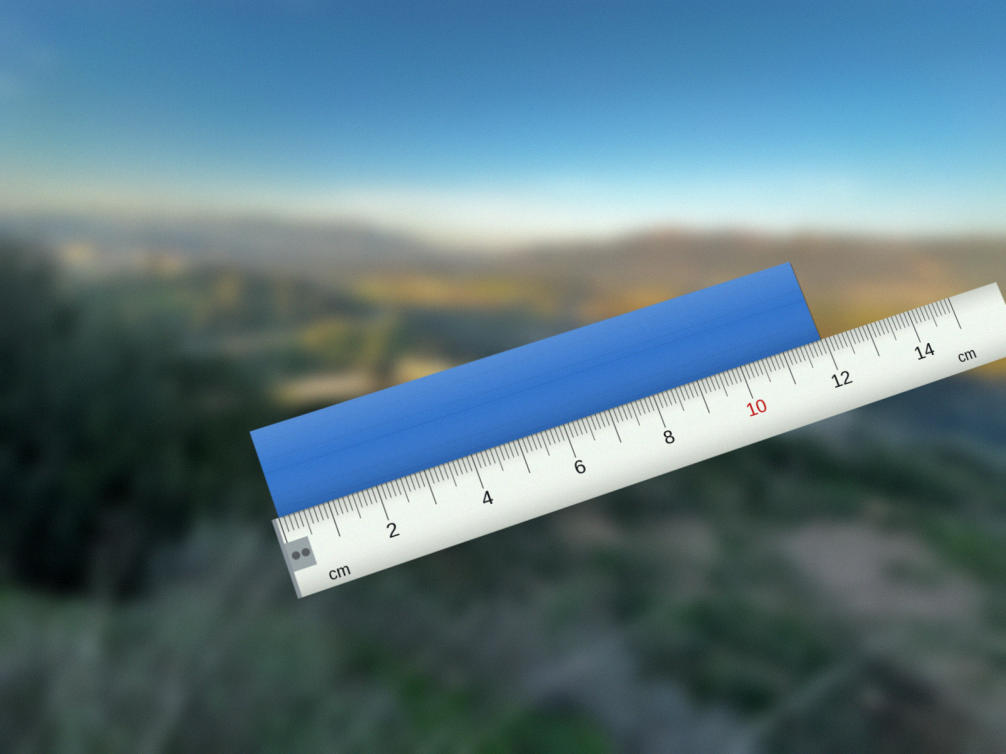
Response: 11.9 (cm)
